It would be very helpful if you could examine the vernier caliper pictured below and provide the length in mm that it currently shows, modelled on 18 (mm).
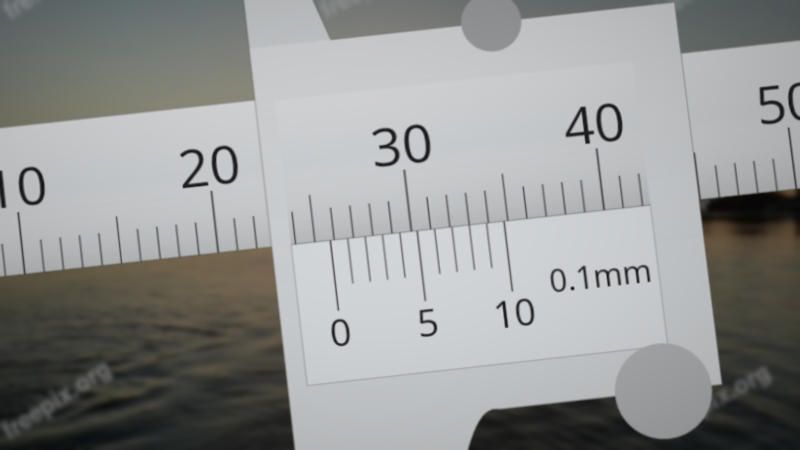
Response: 25.8 (mm)
